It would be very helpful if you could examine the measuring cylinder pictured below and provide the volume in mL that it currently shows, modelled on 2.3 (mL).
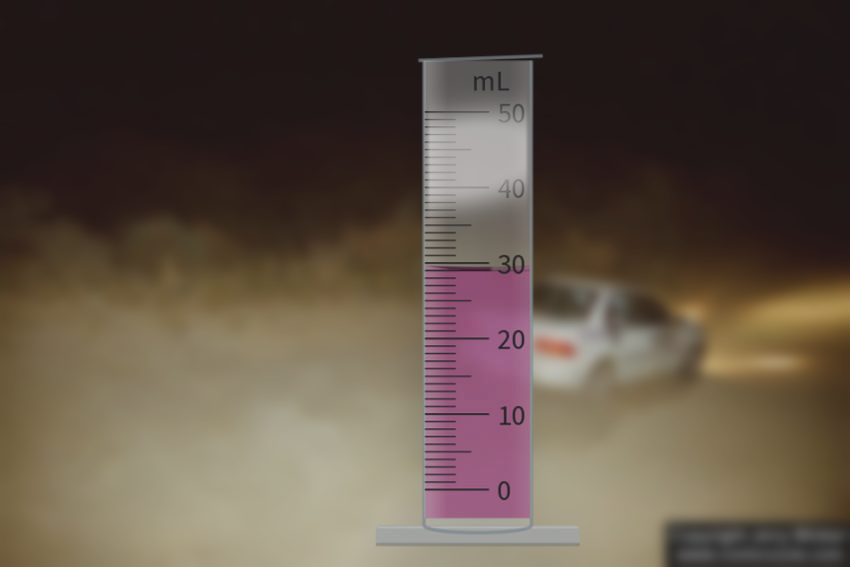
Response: 29 (mL)
